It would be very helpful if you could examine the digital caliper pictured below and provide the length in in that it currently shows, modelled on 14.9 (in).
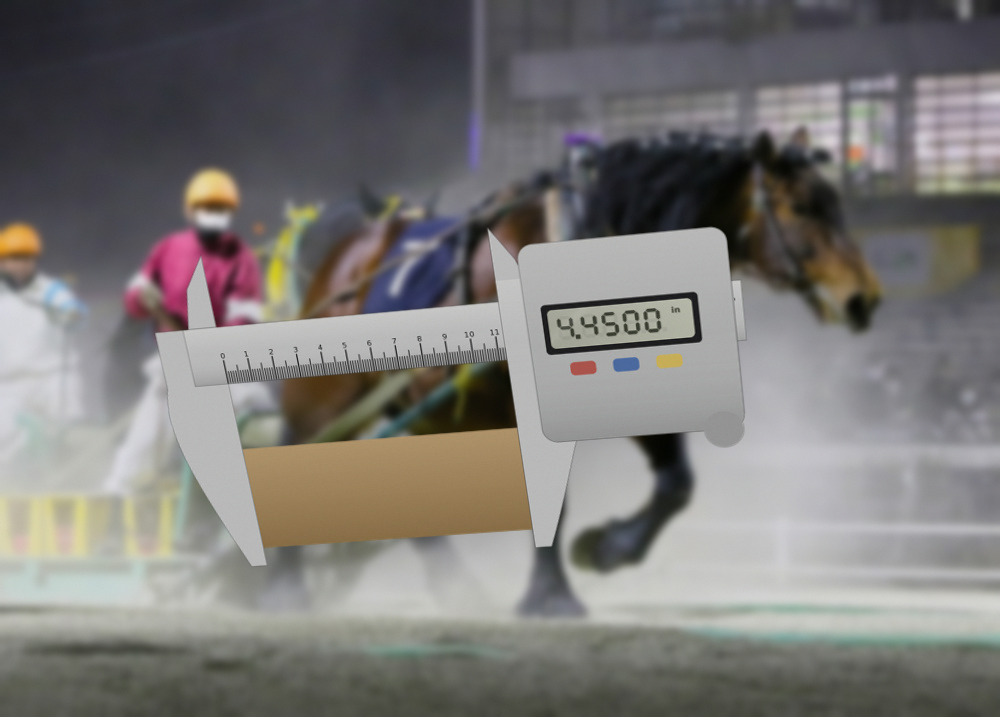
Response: 4.4500 (in)
